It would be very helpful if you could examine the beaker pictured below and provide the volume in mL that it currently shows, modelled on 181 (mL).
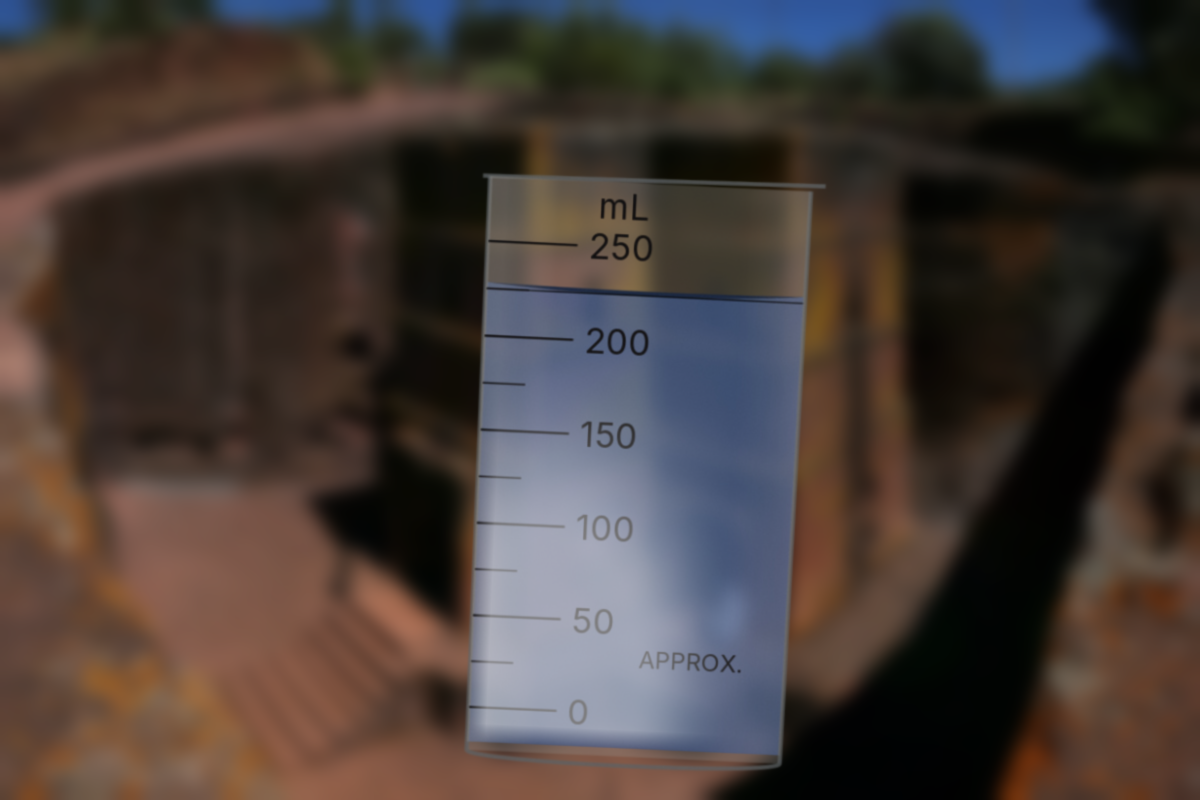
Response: 225 (mL)
